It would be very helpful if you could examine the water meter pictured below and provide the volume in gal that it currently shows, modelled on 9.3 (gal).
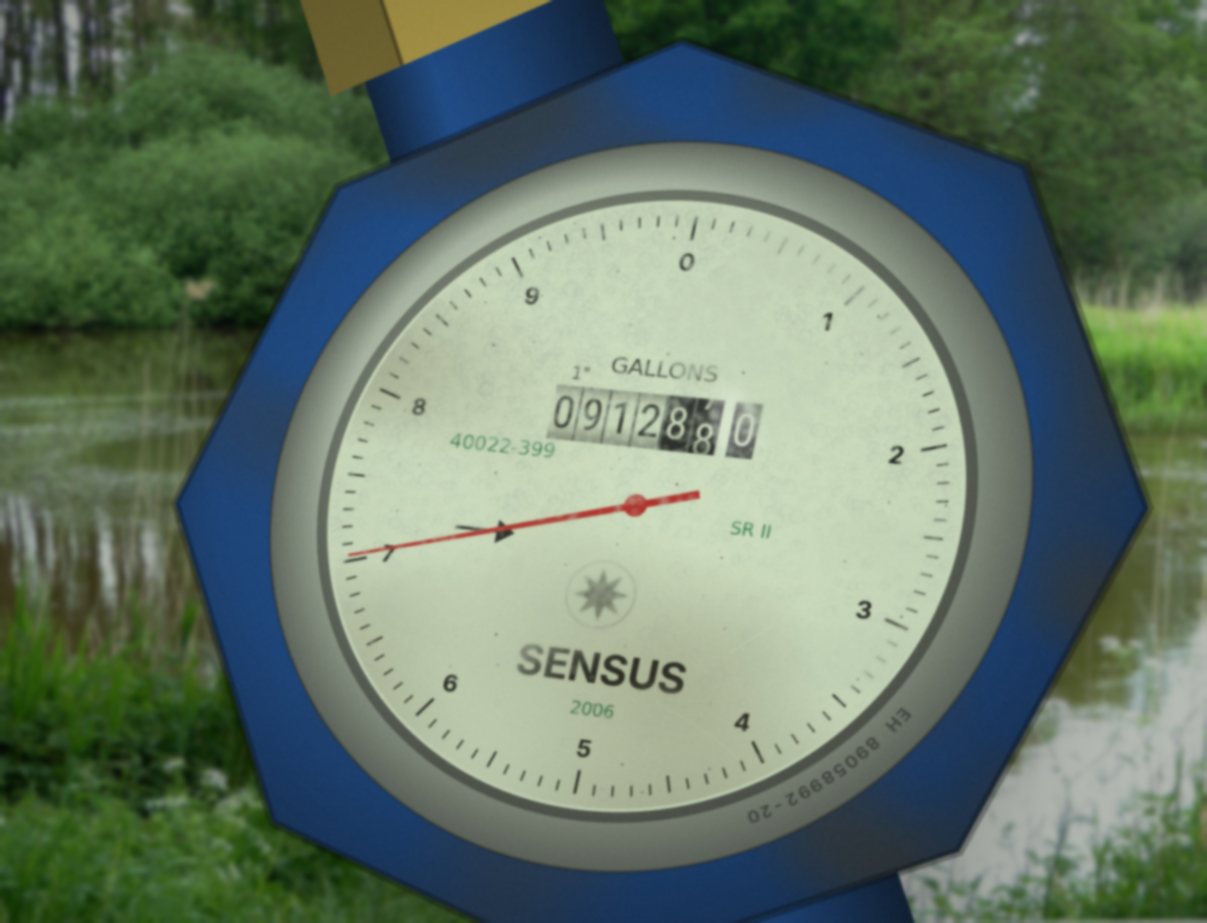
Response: 912877.0 (gal)
